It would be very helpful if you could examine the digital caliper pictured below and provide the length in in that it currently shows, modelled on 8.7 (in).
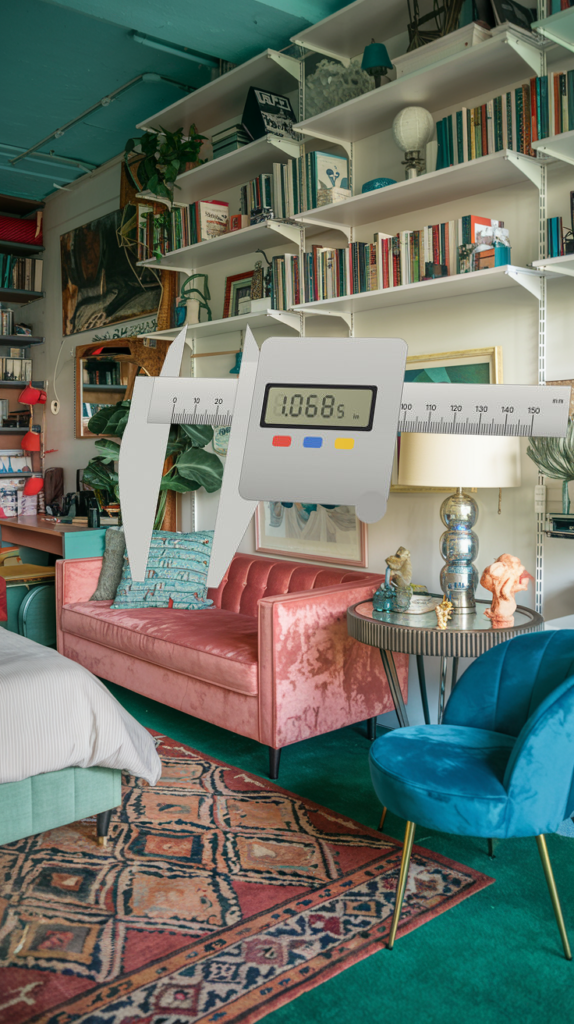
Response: 1.0685 (in)
